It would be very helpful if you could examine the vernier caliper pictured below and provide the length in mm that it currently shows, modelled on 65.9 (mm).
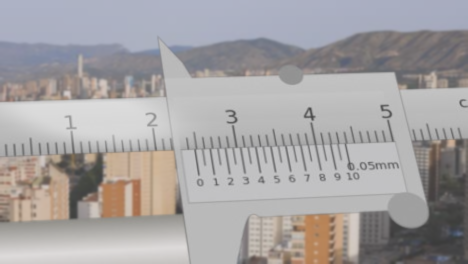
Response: 24.8 (mm)
